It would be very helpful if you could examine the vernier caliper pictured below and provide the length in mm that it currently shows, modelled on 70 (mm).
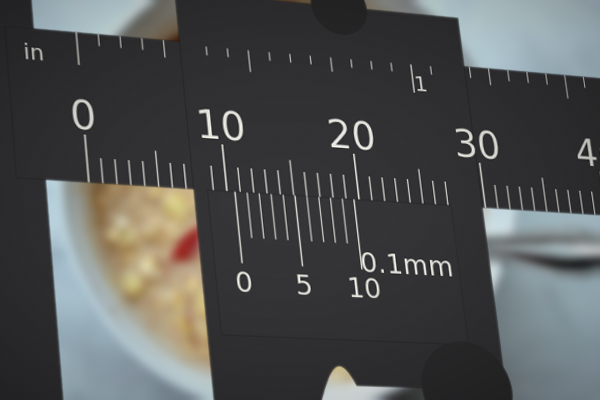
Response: 10.6 (mm)
